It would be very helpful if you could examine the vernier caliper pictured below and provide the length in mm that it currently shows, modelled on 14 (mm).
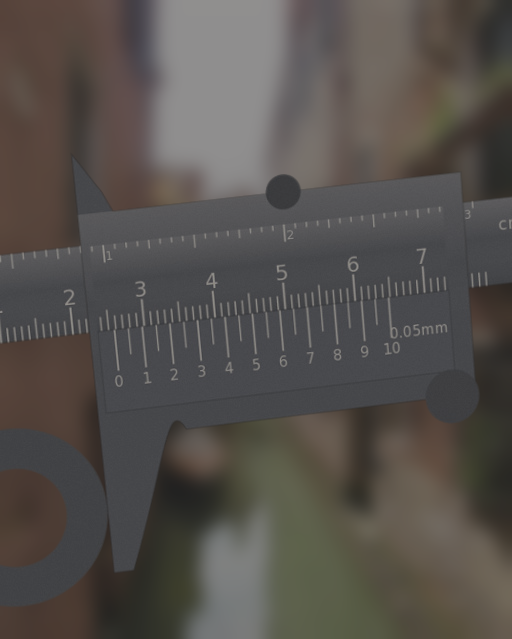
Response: 25.8 (mm)
